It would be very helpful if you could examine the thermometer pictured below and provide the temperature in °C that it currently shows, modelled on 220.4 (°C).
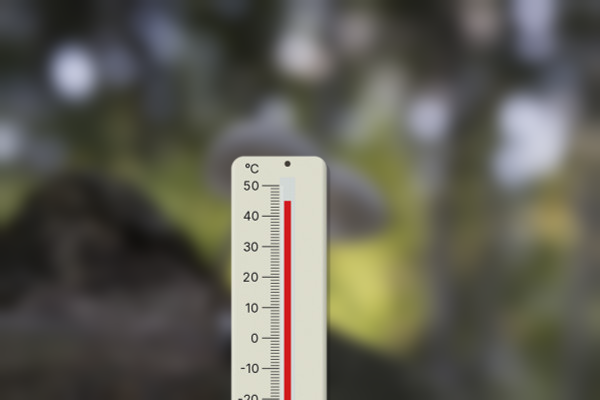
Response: 45 (°C)
